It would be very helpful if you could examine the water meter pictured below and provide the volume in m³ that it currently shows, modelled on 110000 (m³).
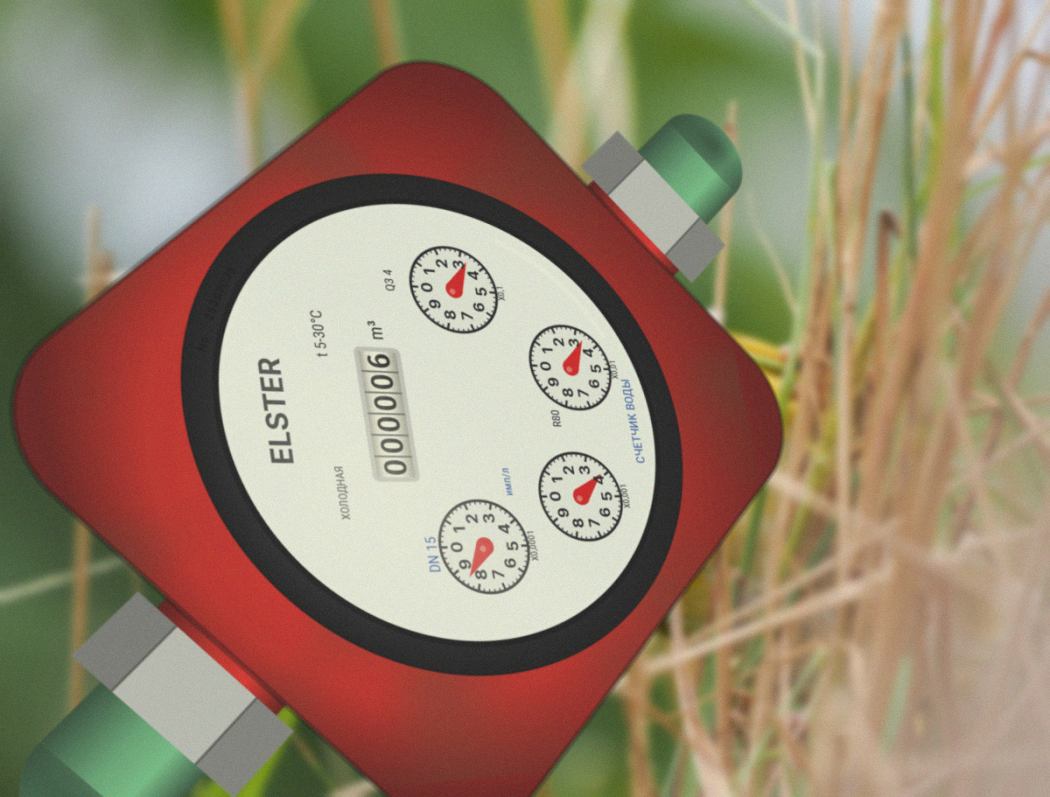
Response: 6.3338 (m³)
